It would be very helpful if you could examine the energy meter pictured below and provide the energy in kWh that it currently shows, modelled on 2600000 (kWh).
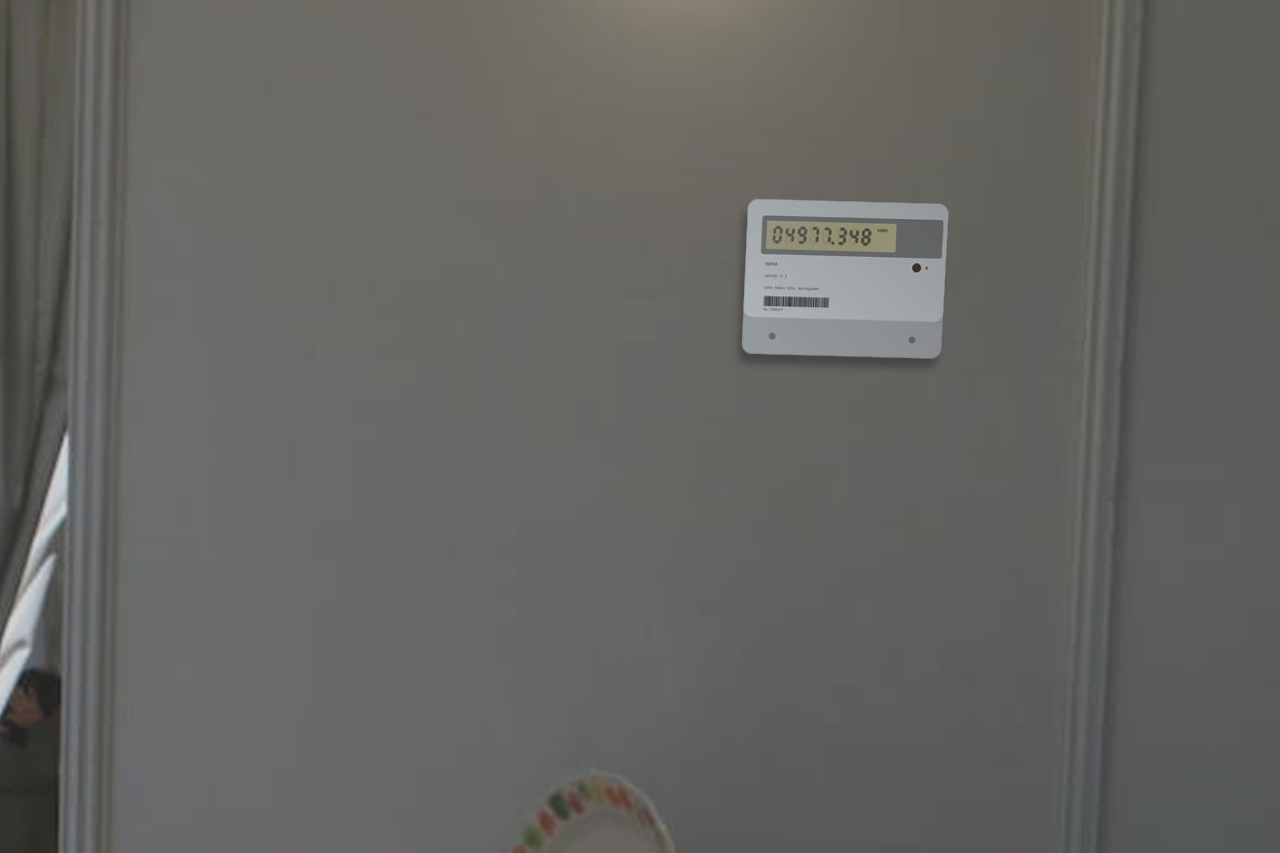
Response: 4977.348 (kWh)
